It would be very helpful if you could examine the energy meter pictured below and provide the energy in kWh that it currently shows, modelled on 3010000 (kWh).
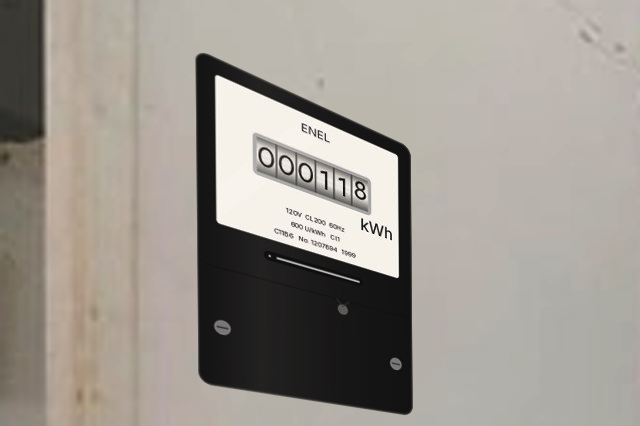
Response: 118 (kWh)
